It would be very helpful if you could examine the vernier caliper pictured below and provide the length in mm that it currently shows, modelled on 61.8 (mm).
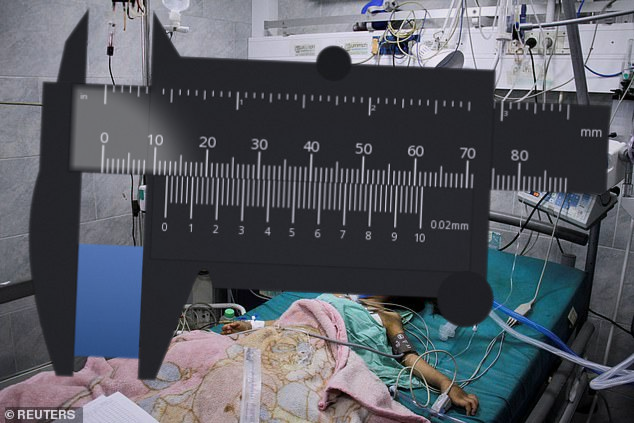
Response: 12.5 (mm)
